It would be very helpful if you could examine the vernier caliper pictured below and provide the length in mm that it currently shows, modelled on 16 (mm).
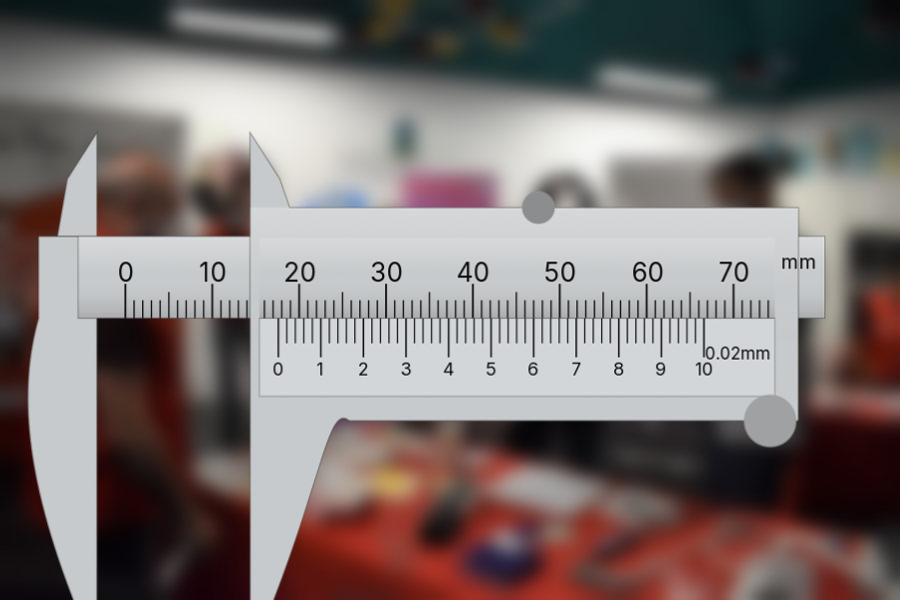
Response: 17.6 (mm)
